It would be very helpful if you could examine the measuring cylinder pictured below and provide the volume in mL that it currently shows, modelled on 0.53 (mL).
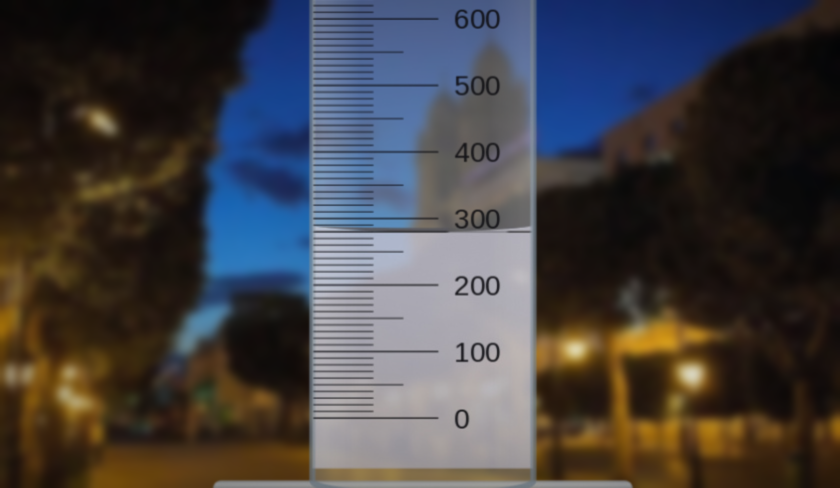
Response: 280 (mL)
